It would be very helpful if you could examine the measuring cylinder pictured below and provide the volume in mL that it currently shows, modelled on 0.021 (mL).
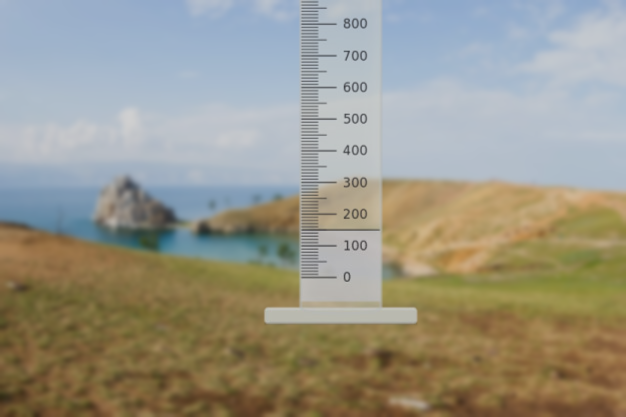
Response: 150 (mL)
